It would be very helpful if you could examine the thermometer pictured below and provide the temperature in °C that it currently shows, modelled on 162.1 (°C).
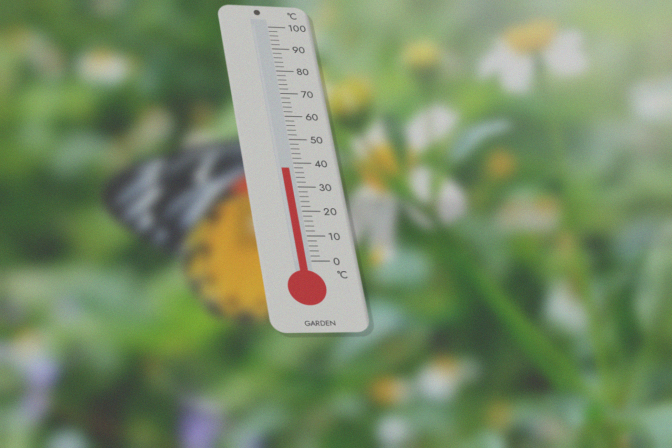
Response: 38 (°C)
